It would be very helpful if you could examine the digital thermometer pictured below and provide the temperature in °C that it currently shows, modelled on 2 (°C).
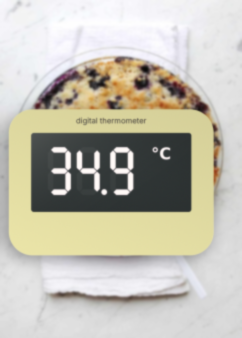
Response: 34.9 (°C)
